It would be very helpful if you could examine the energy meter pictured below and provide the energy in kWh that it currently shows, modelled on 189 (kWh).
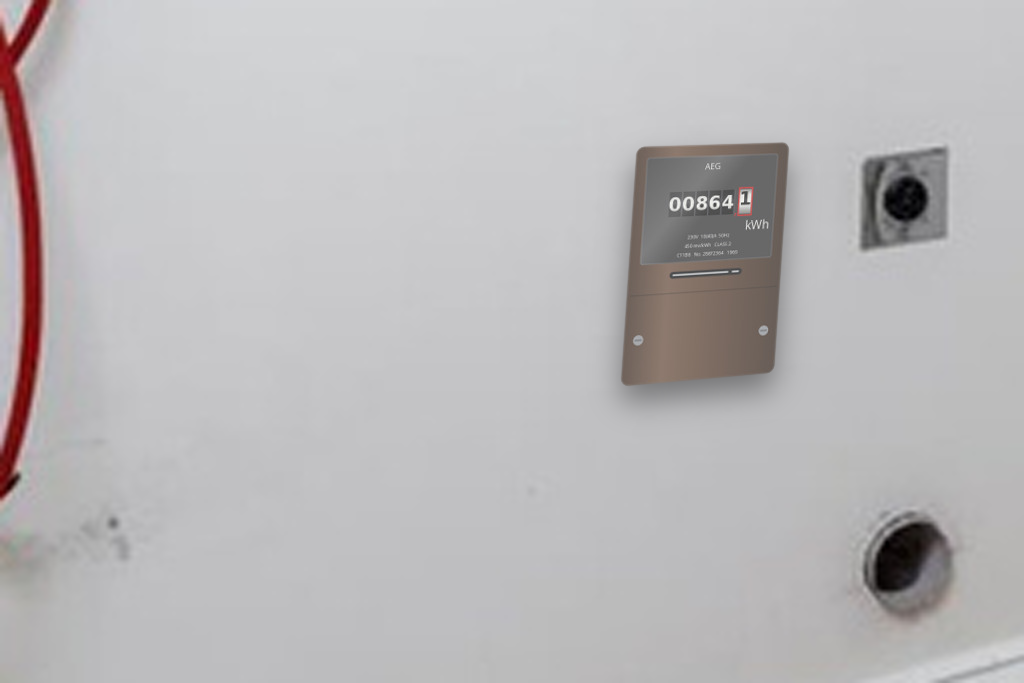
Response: 864.1 (kWh)
